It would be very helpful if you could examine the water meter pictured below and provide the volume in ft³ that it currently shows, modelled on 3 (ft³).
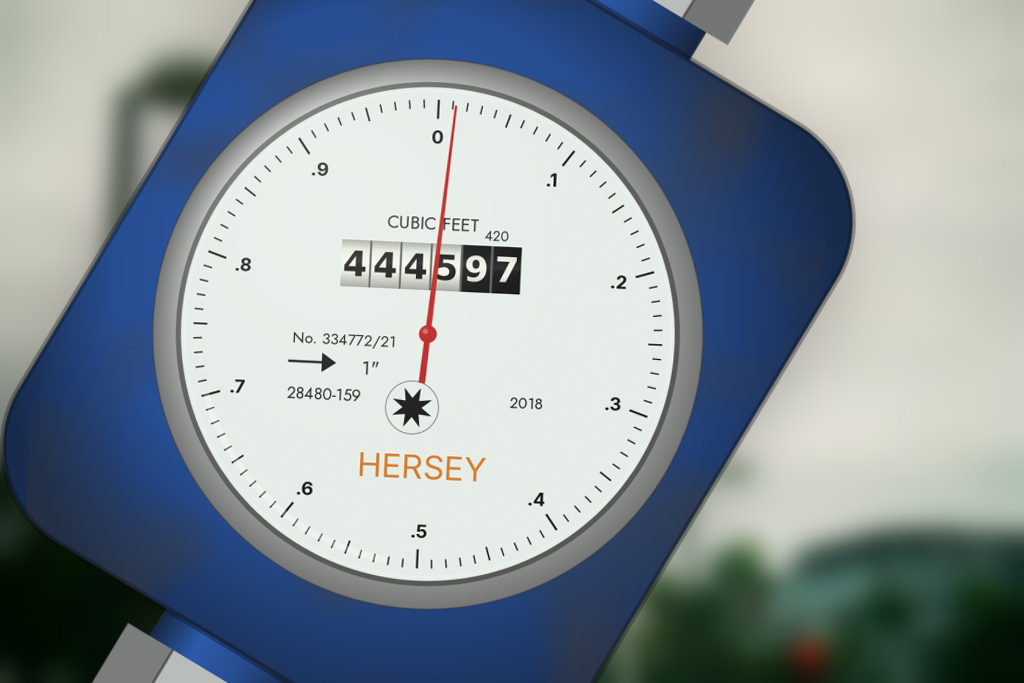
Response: 444597.01 (ft³)
